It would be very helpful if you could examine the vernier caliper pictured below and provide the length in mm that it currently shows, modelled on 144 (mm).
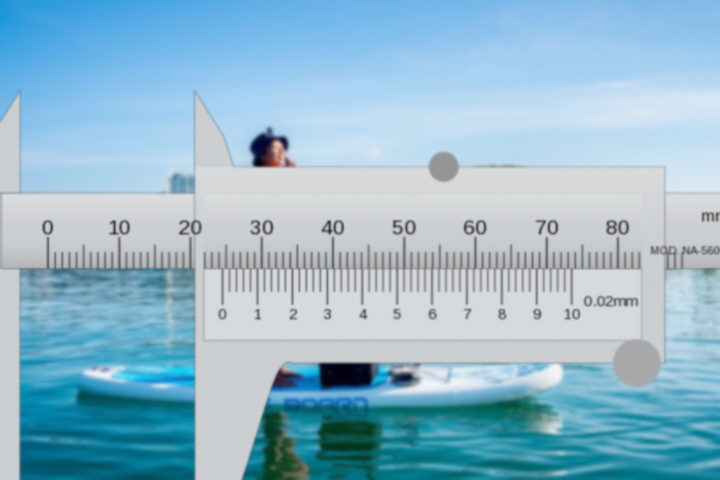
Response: 24.5 (mm)
